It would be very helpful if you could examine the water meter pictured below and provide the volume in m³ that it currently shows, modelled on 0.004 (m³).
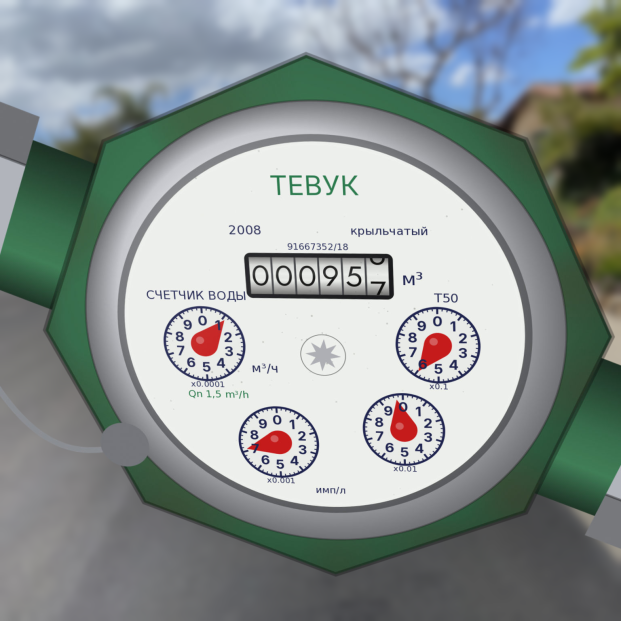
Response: 956.5971 (m³)
